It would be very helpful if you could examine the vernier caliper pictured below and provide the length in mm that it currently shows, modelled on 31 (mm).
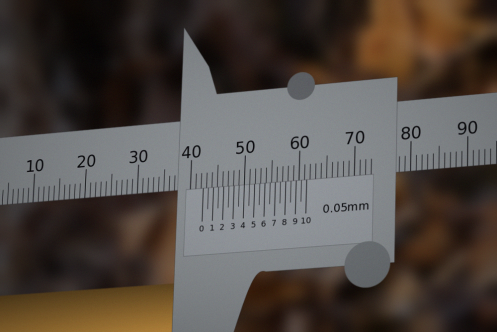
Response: 42.4 (mm)
